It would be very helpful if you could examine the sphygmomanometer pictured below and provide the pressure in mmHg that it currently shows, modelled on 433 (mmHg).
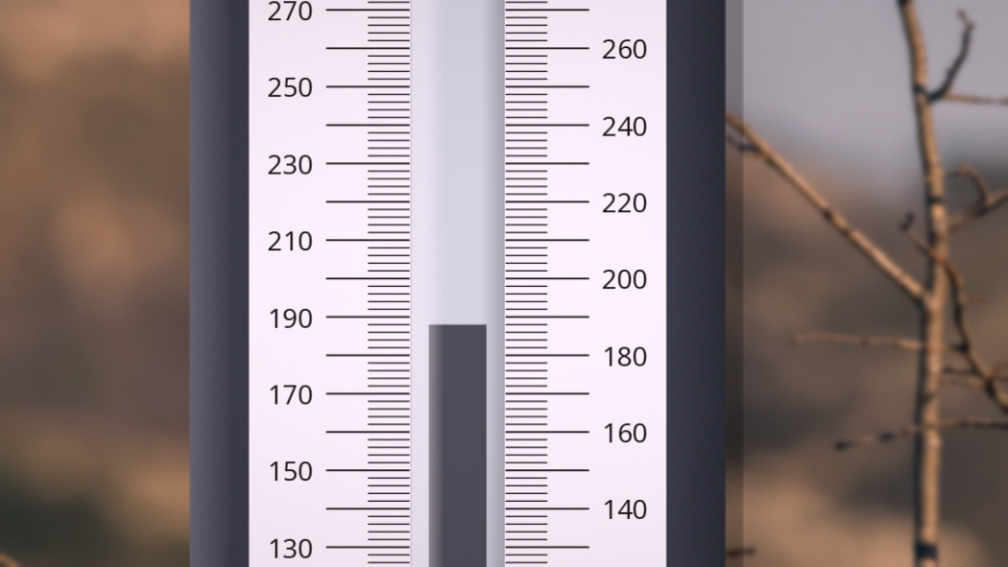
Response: 188 (mmHg)
